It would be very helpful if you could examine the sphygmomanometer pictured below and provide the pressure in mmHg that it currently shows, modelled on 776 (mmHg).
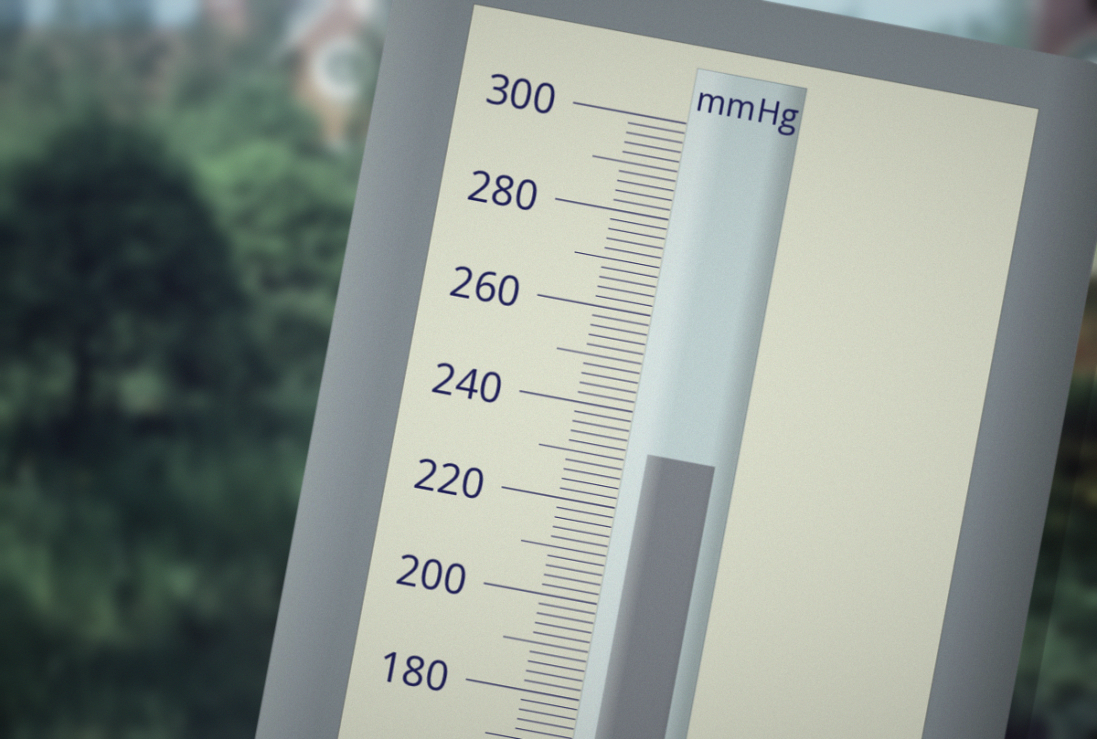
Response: 232 (mmHg)
